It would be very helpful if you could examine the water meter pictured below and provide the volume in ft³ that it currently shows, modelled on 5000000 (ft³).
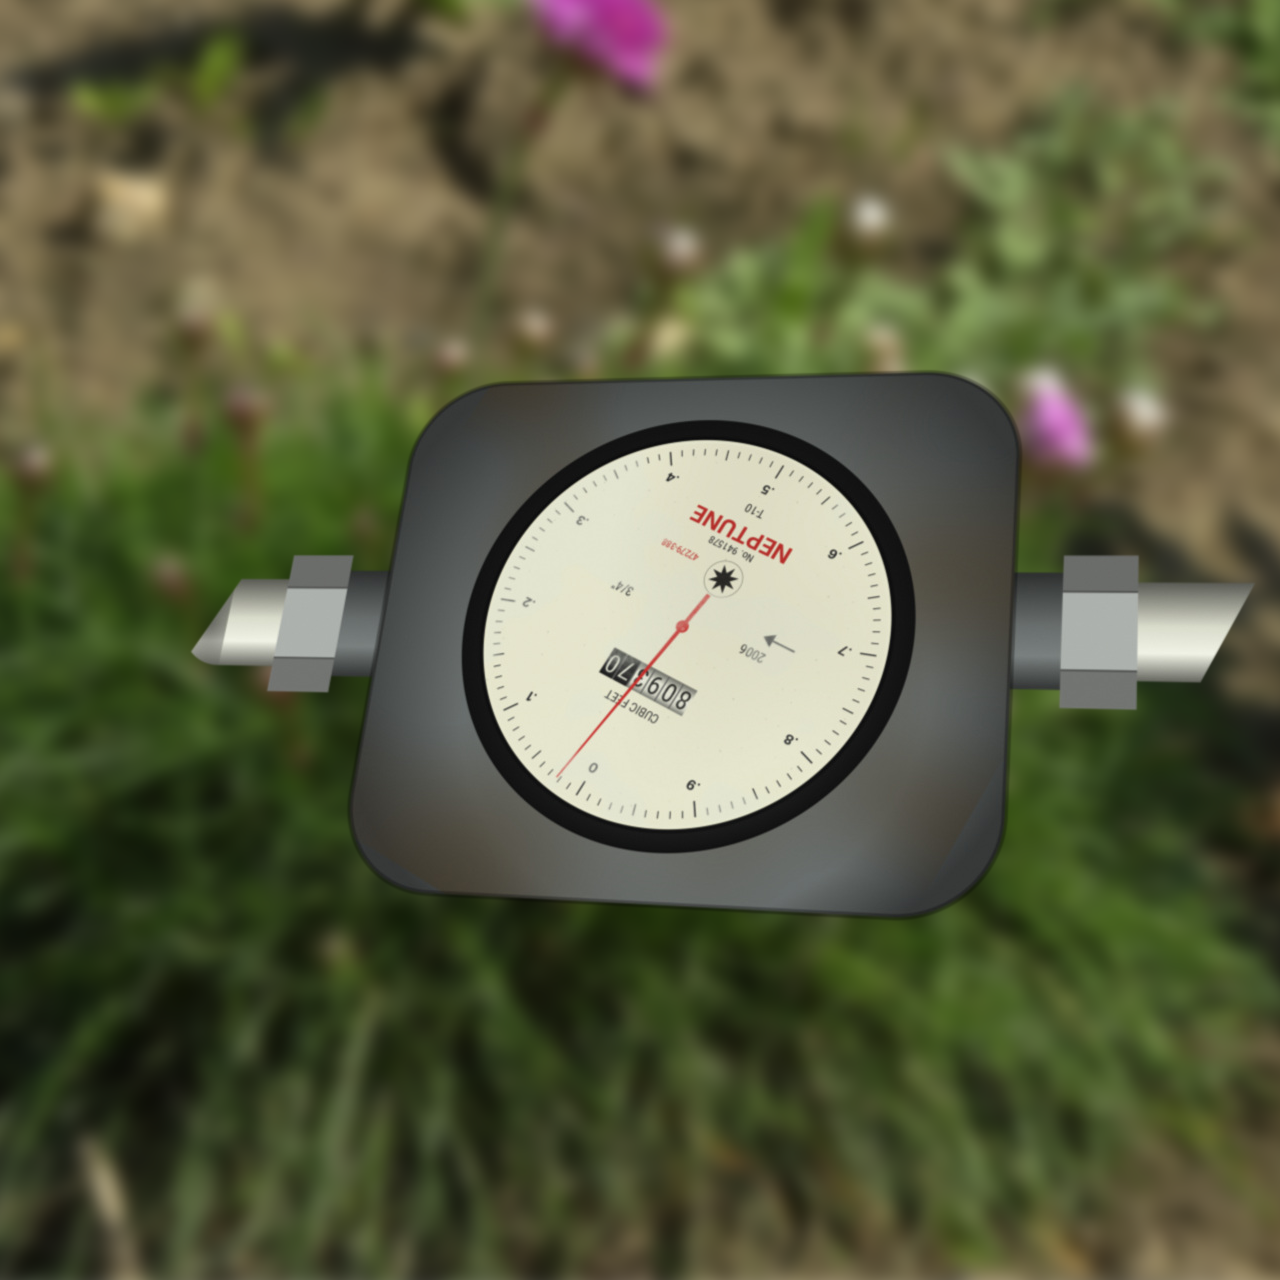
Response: 809370.02 (ft³)
